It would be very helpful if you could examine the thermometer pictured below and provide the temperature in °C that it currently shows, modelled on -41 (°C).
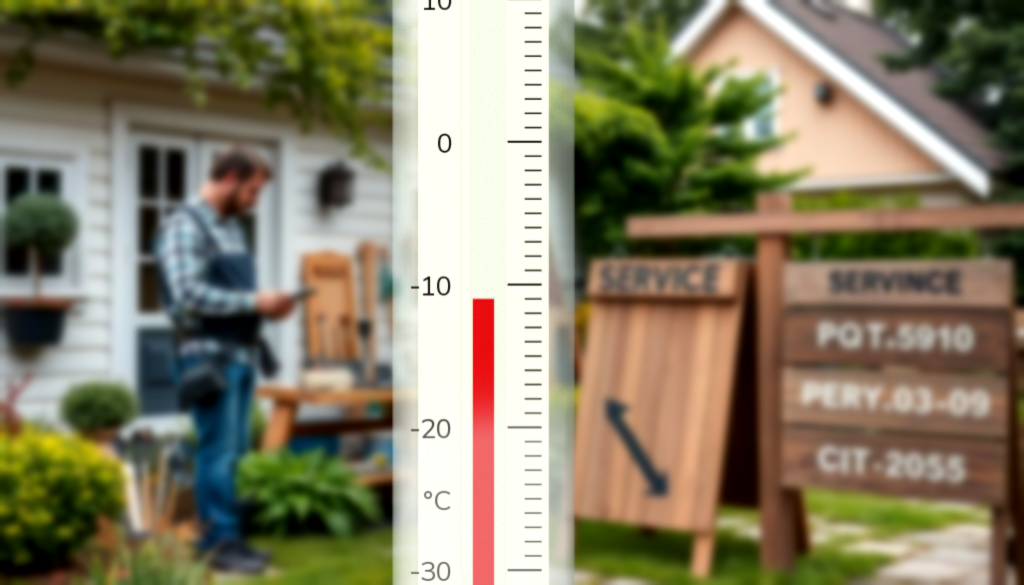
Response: -11 (°C)
